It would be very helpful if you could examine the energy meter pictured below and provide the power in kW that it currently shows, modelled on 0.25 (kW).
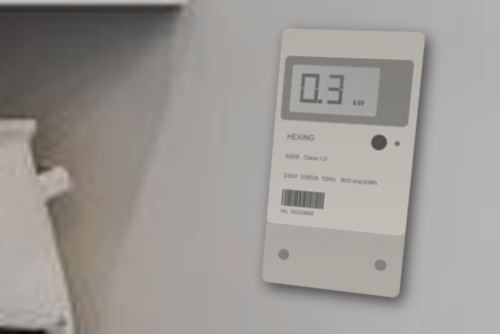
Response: 0.3 (kW)
